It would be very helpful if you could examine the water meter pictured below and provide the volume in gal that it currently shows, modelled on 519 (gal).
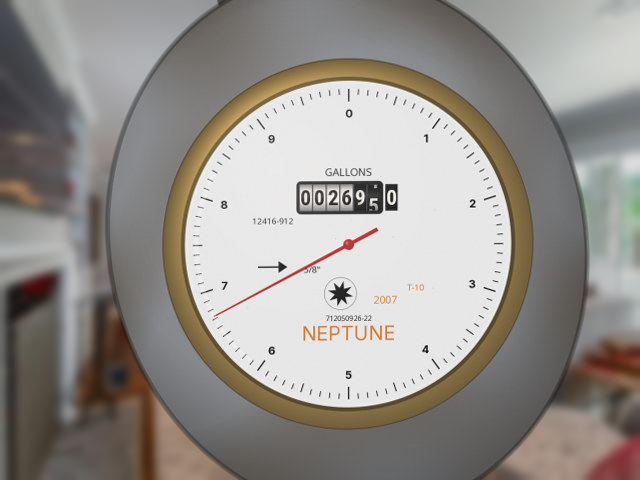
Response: 26946.7 (gal)
